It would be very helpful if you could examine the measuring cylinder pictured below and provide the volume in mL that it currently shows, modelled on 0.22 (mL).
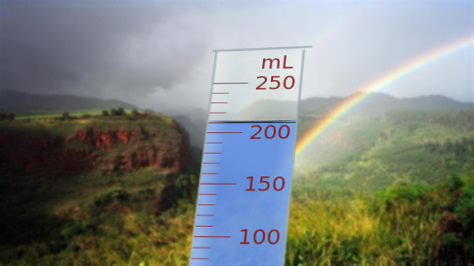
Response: 210 (mL)
